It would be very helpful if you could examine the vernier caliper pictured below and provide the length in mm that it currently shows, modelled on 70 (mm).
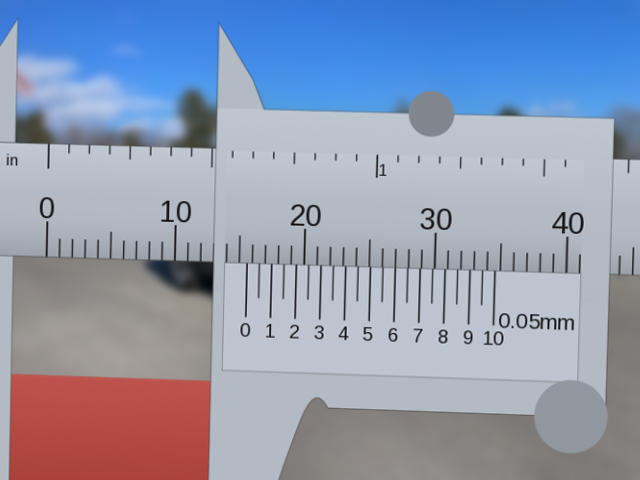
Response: 15.6 (mm)
